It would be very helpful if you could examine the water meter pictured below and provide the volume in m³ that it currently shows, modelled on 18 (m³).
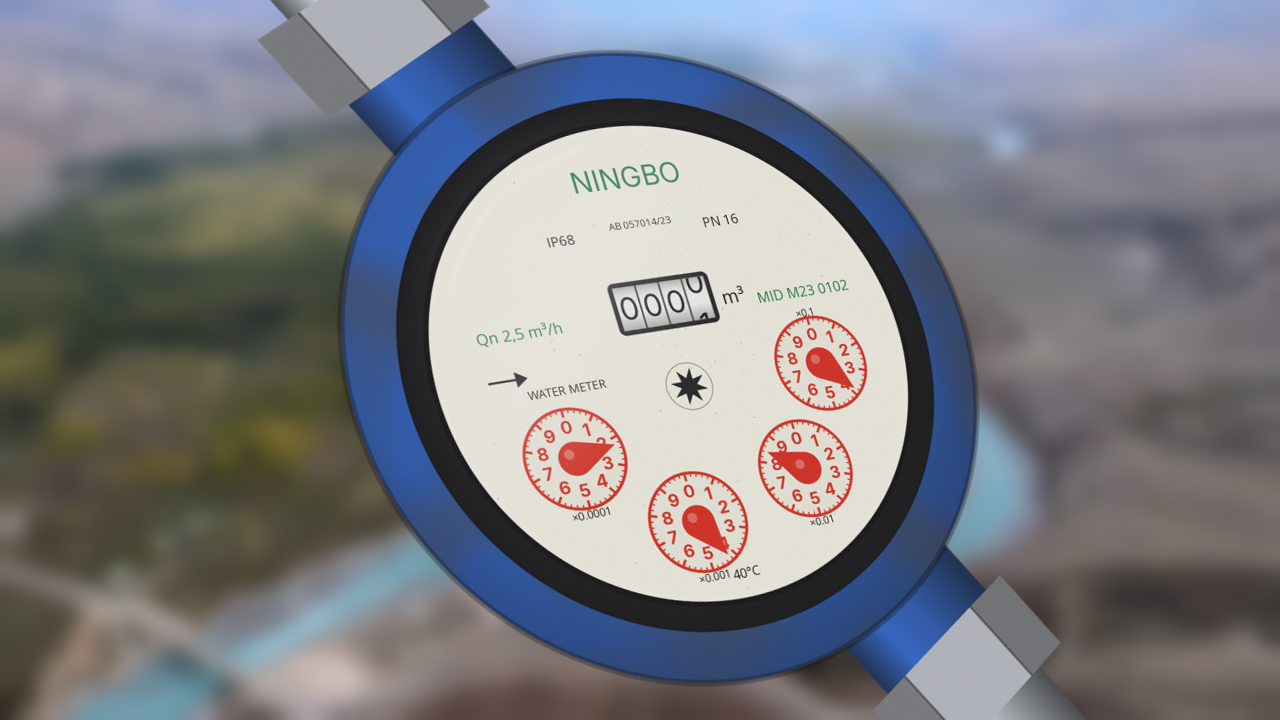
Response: 0.3842 (m³)
